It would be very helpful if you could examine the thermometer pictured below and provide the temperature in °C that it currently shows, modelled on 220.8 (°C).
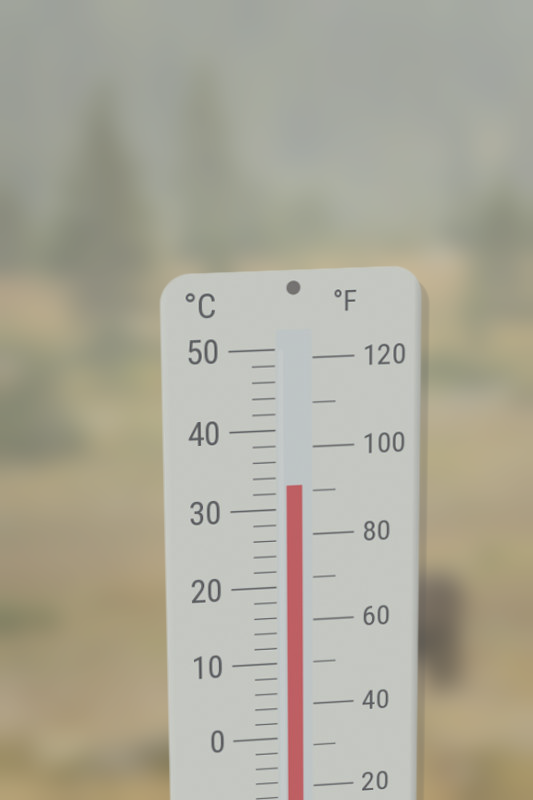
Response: 33 (°C)
